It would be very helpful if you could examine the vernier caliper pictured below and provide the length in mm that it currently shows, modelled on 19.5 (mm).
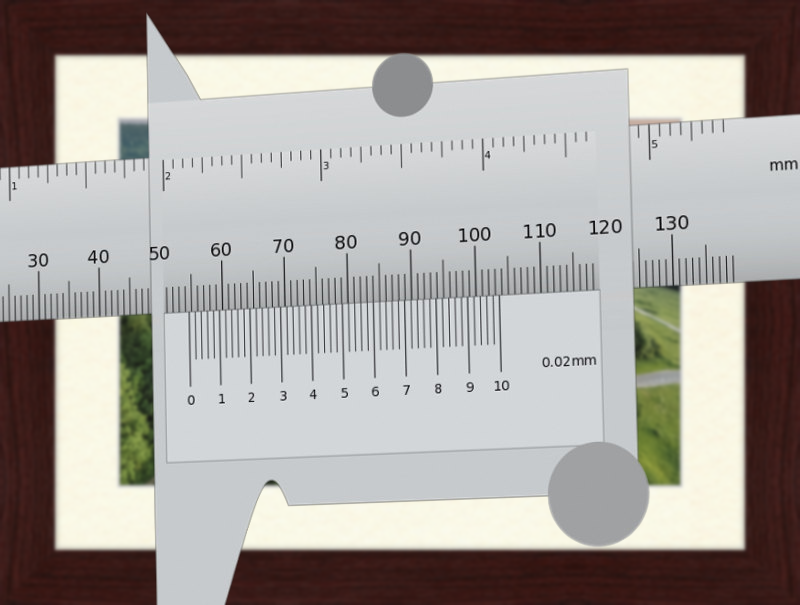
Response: 54.6 (mm)
